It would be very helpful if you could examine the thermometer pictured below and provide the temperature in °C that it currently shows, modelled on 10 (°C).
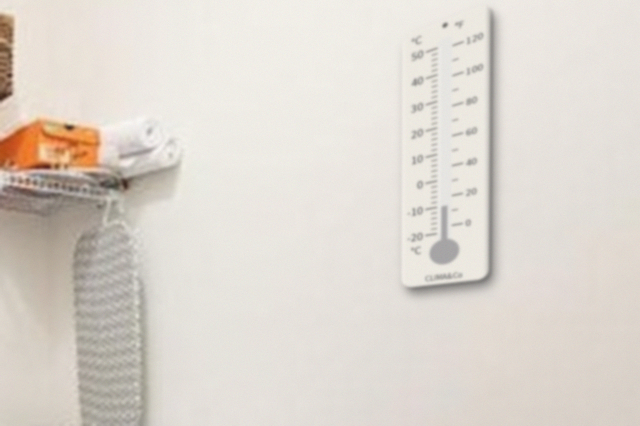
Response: -10 (°C)
